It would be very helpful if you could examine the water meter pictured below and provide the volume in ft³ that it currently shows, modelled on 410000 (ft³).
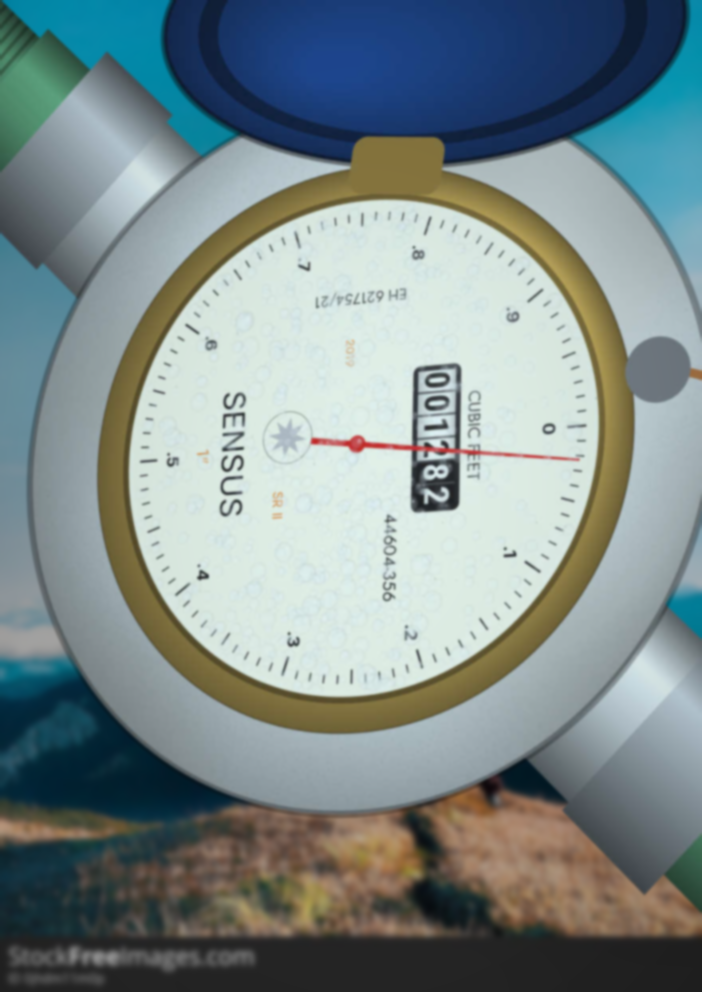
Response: 1282.02 (ft³)
